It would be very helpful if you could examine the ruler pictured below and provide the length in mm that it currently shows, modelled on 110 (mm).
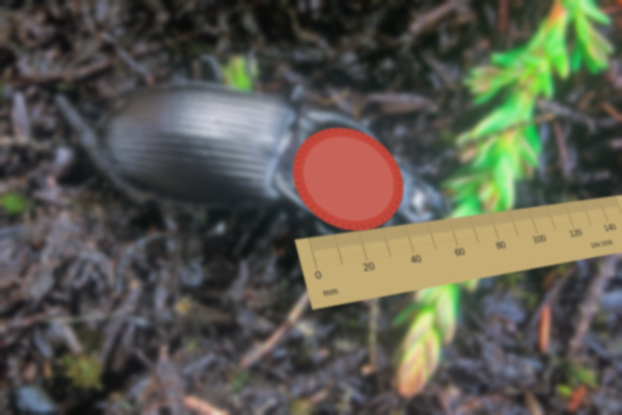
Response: 45 (mm)
